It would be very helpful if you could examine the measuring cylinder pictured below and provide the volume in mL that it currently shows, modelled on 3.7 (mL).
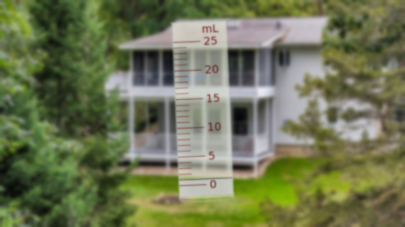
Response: 1 (mL)
